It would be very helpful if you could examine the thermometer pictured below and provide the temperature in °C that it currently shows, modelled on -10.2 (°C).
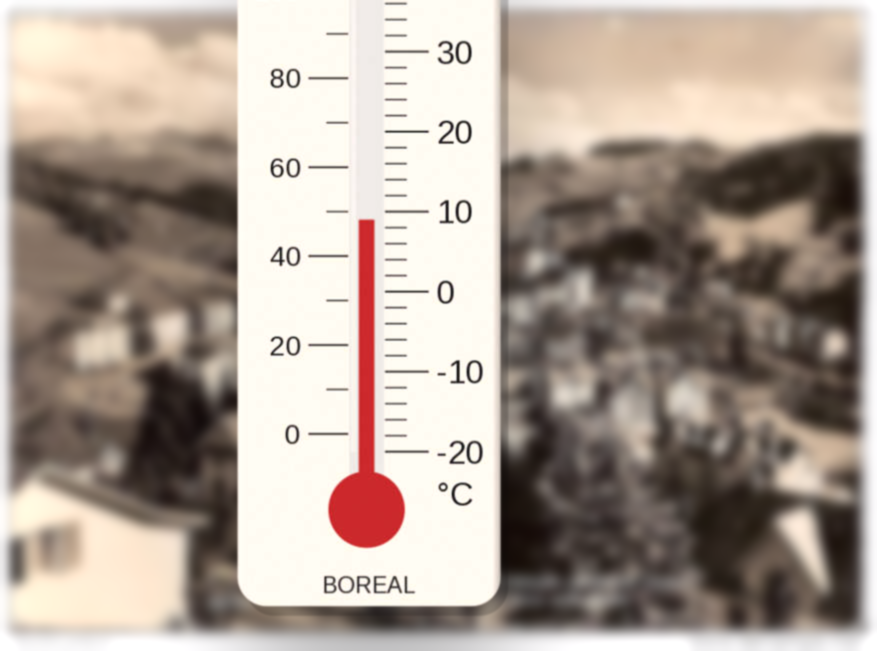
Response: 9 (°C)
